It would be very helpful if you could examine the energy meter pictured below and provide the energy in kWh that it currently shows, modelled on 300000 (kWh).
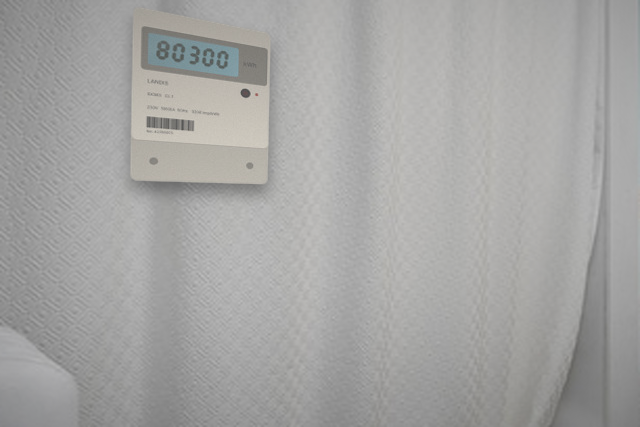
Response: 80300 (kWh)
